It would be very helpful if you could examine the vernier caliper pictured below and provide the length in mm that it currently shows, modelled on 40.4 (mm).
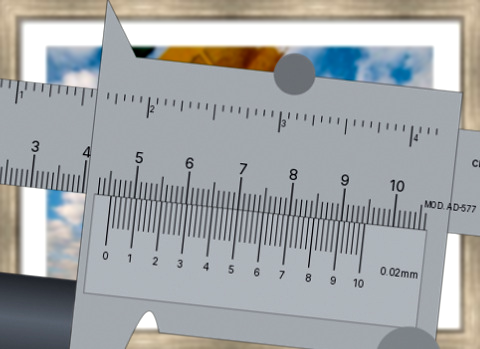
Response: 45.5 (mm)
